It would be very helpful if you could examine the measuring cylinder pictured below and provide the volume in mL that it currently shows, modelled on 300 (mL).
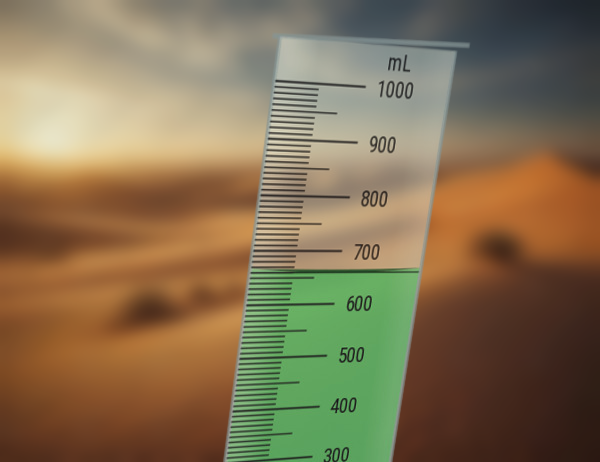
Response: 660 (mL)
